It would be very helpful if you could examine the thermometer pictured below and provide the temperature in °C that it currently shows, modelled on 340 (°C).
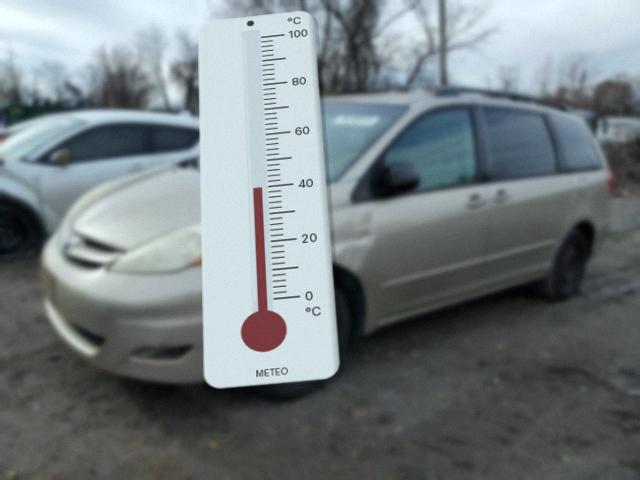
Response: 40 (°C)
